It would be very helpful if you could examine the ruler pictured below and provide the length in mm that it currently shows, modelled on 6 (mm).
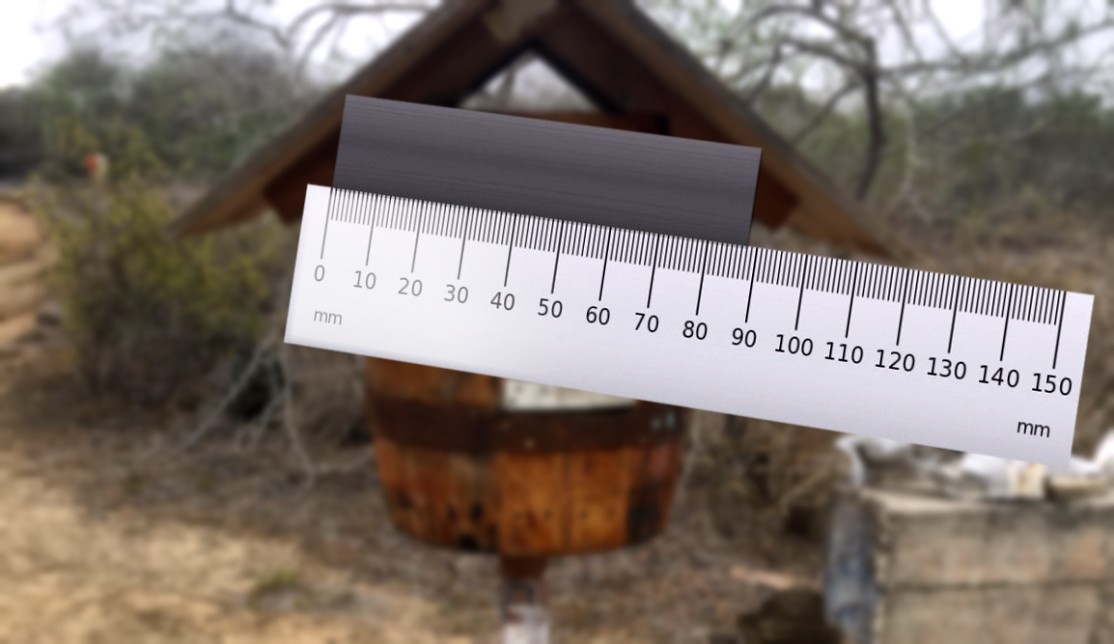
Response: 88 (mm)
